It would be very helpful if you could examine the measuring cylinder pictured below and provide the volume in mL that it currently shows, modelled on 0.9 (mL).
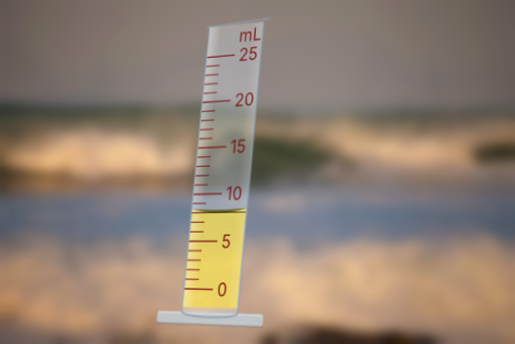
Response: 8 (mL)
